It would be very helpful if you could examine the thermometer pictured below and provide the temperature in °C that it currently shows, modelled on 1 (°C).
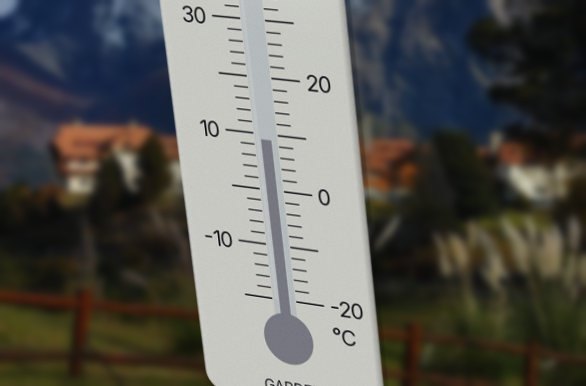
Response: 9 (°C)
